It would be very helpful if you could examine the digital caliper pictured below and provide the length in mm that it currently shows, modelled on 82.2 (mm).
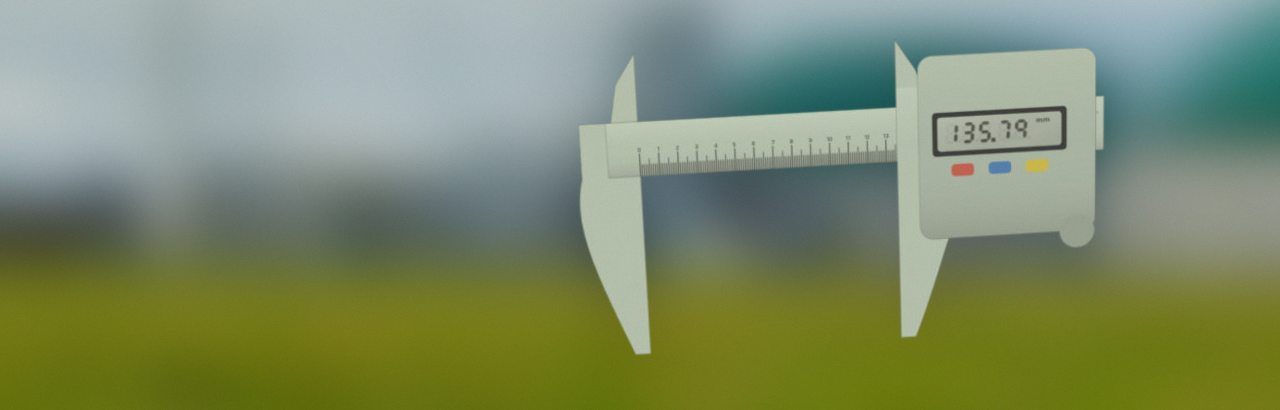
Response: 135.79 (mm)
